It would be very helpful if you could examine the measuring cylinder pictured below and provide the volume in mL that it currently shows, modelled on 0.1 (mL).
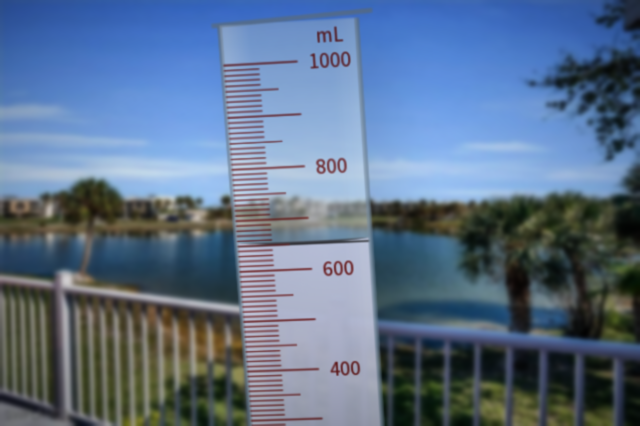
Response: 650 (mL)
